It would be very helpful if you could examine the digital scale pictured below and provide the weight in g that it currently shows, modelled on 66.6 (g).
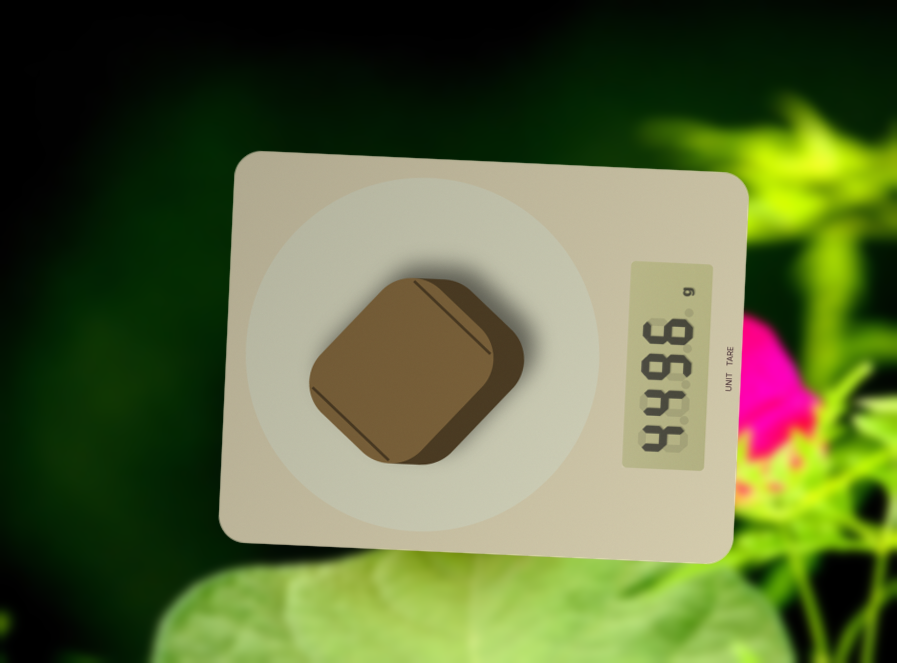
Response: 4496 (g)
